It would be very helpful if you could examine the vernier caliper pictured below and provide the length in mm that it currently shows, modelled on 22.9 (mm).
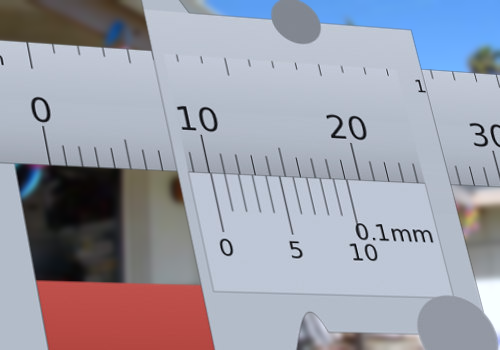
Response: 10.1 (mm)
